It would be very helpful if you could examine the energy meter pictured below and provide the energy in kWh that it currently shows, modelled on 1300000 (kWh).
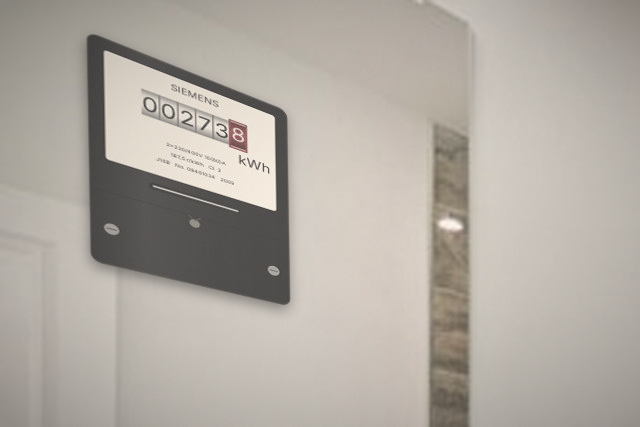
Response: 273.8 (kWh)
